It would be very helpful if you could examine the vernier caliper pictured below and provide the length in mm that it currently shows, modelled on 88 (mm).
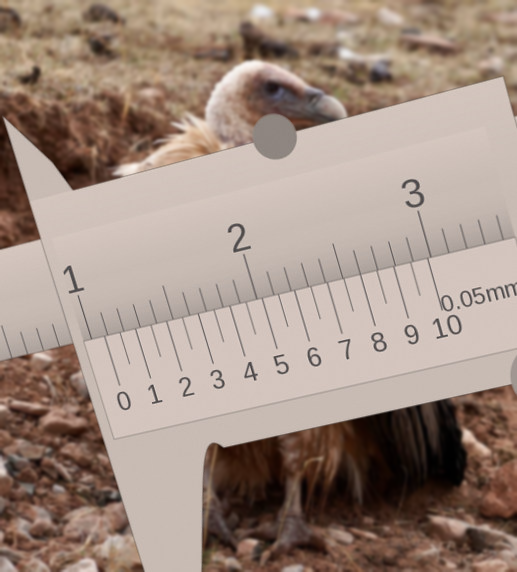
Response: 10.8 (mm)
